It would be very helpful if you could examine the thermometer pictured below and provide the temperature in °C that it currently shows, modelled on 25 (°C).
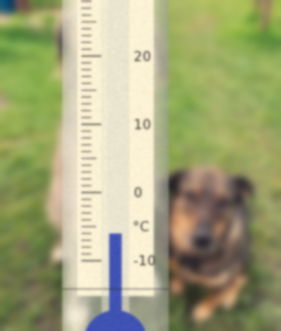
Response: -6 (°C)
